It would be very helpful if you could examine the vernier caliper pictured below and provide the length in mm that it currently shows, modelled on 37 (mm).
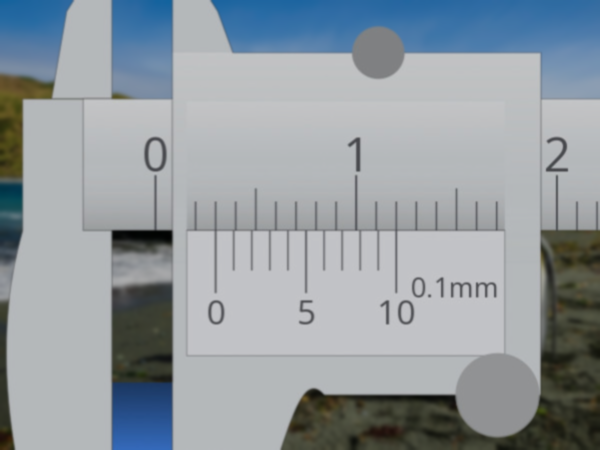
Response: 3.0 (mm)
